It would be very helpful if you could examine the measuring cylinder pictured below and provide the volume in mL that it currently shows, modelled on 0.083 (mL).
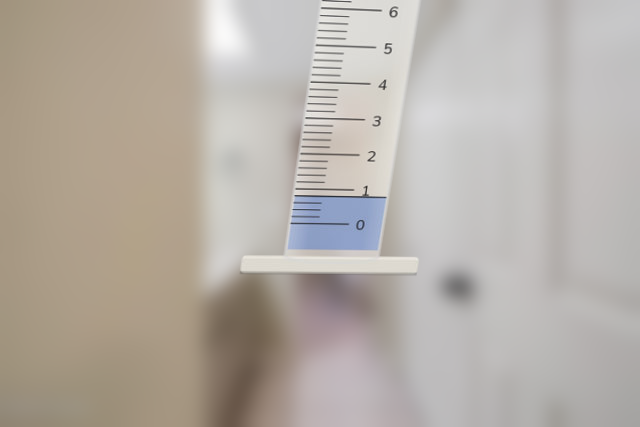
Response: 0.8 (mL)
